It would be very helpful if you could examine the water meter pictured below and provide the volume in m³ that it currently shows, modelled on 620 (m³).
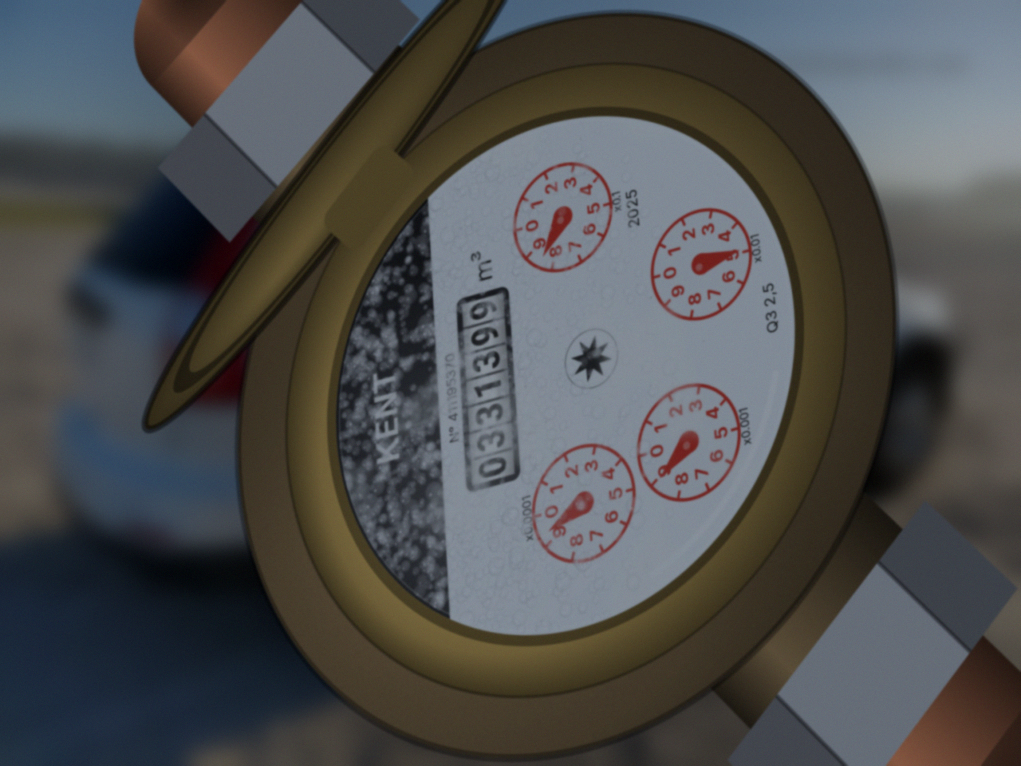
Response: 331399.8489 (m³)
